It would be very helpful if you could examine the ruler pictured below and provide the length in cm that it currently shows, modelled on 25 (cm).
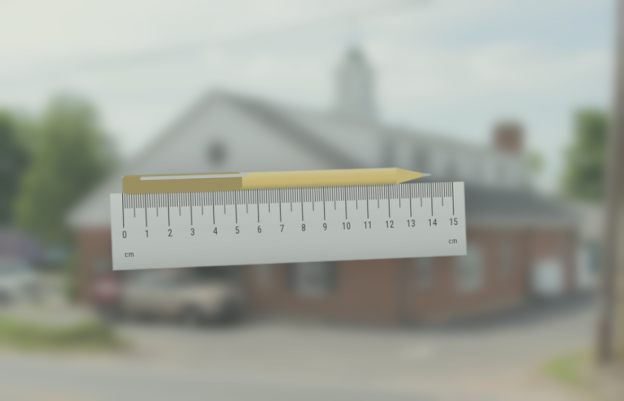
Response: 14 (cm)
